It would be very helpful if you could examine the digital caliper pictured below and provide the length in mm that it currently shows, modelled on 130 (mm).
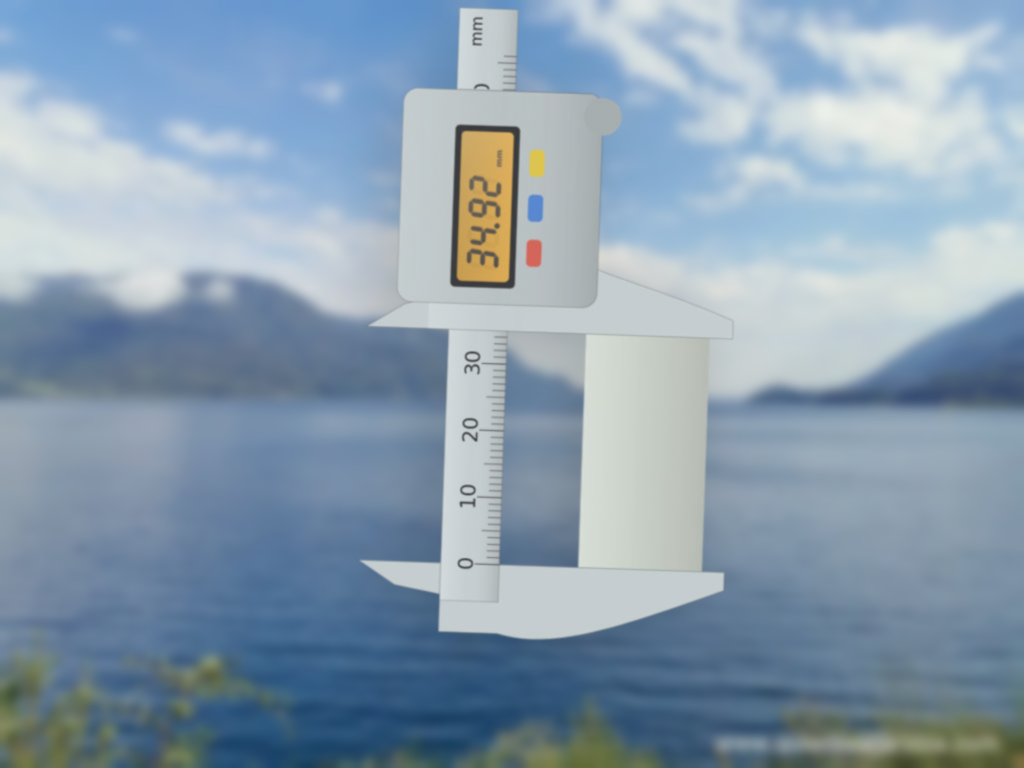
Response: 34.92 (mm)
